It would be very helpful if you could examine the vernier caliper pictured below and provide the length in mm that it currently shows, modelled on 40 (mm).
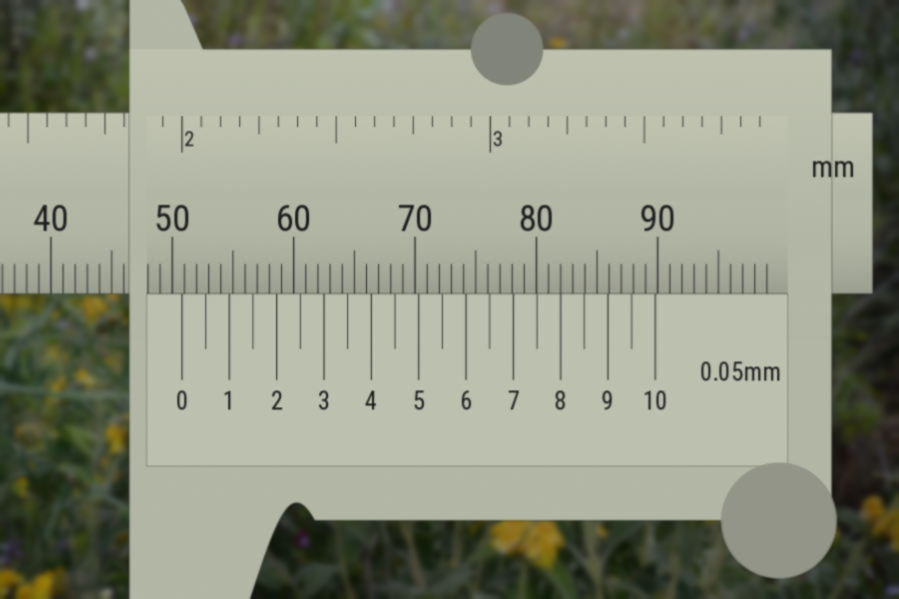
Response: 50.8 (mm)
